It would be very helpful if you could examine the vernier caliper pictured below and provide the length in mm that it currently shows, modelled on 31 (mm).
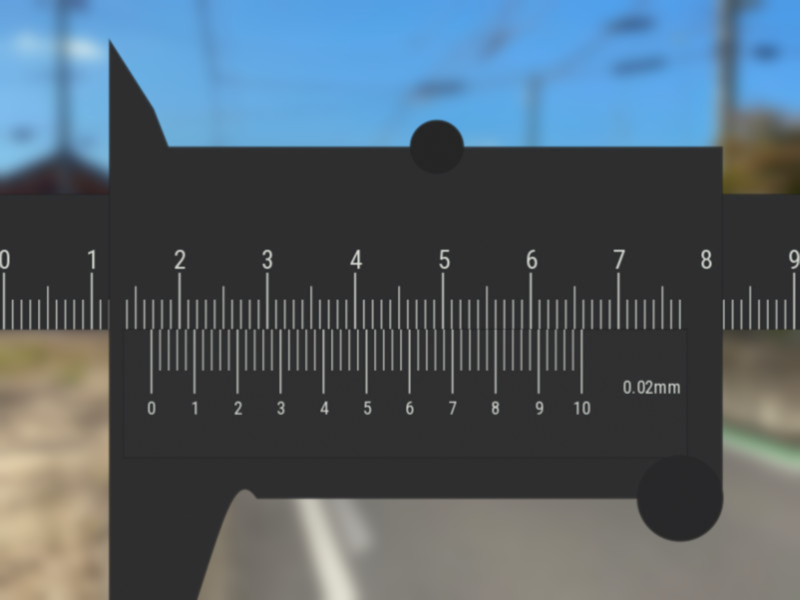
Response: 16.8 (mm)
